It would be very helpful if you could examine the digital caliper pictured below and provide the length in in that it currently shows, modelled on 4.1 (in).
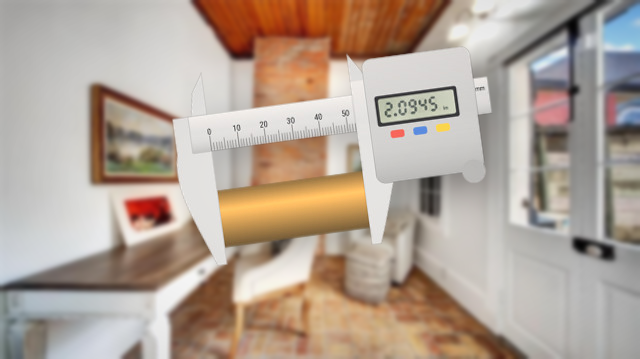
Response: 2.0945 (in)
